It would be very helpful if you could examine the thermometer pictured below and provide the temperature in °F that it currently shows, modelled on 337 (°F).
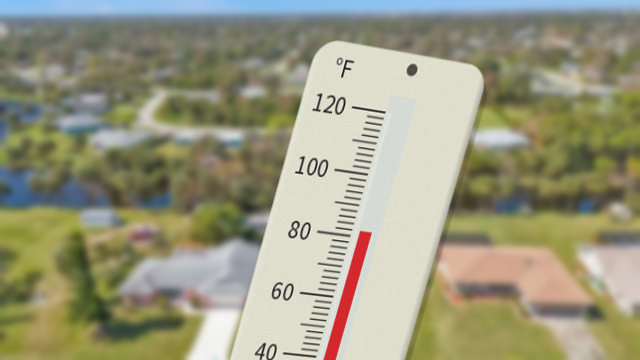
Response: 82 (°F)
